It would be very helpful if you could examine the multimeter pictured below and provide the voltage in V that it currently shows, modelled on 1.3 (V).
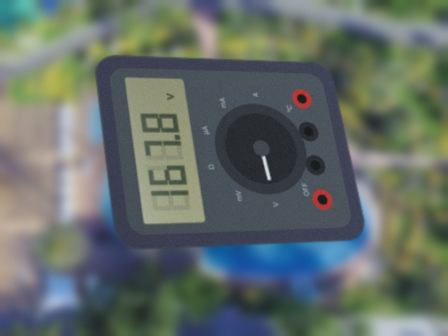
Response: 167.8 (V)
